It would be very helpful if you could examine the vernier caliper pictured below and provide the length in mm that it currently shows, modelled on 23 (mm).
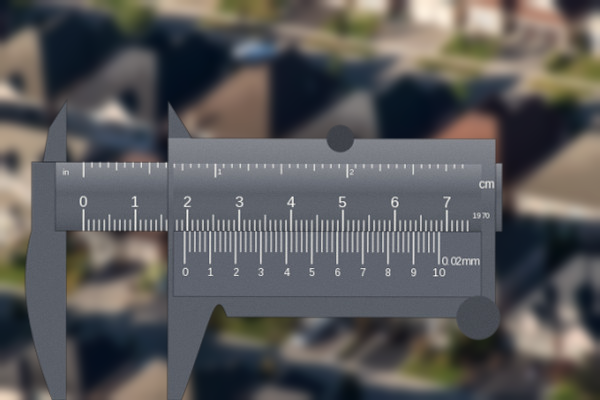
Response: 19.5 (mm)
